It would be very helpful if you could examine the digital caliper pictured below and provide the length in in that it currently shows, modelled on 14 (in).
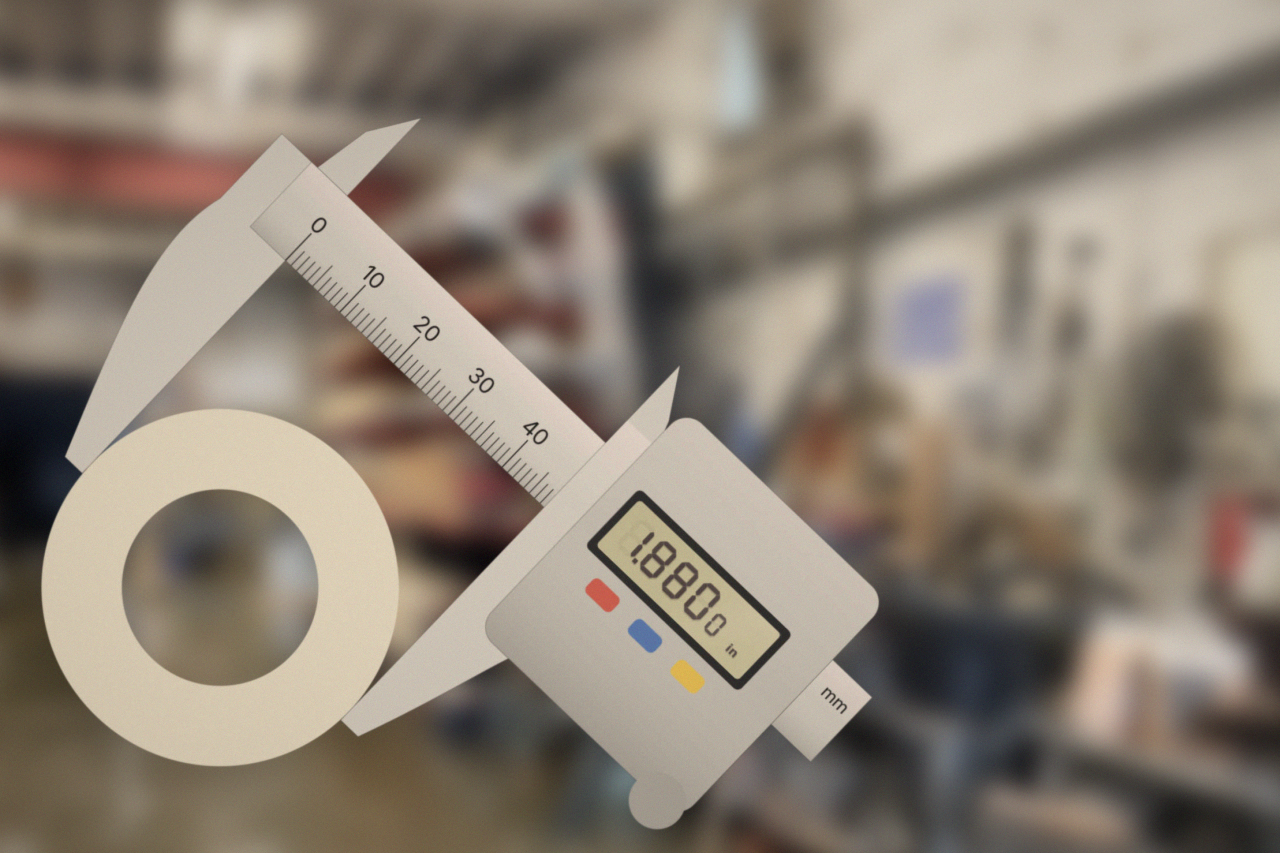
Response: 1.8800 (in)
